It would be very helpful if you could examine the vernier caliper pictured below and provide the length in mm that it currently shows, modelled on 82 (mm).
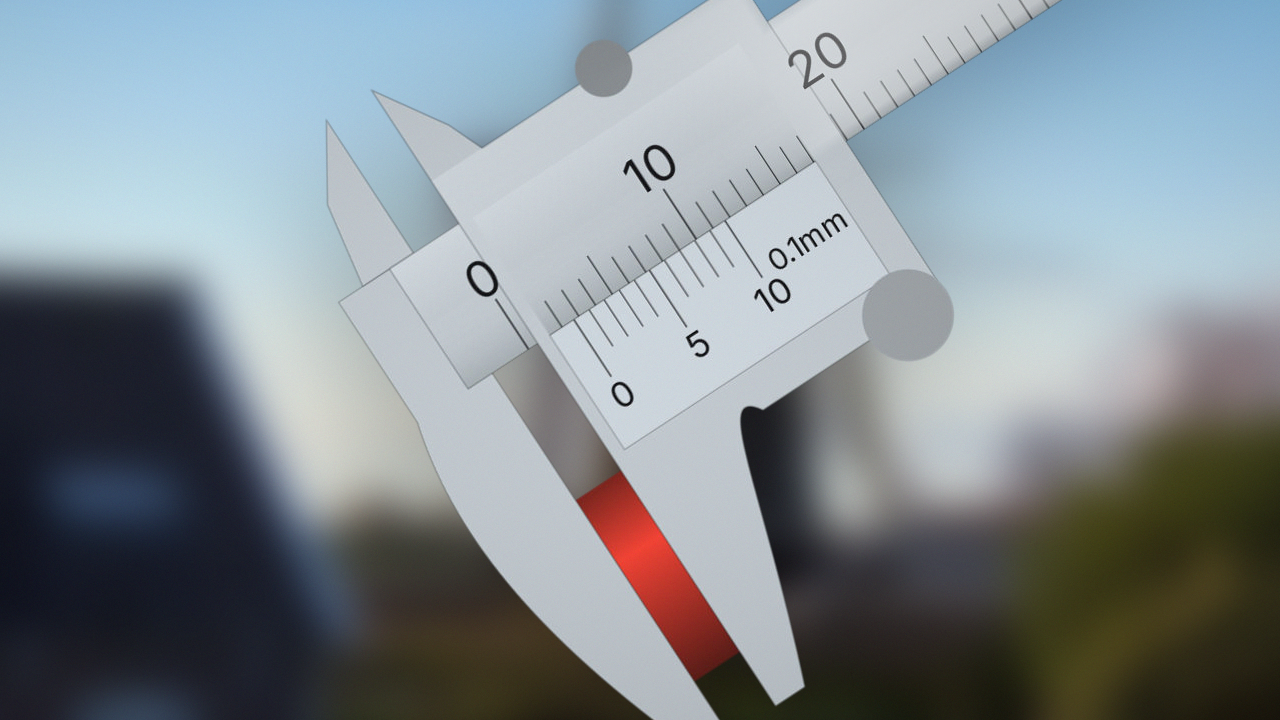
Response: 2.7 (mm)
